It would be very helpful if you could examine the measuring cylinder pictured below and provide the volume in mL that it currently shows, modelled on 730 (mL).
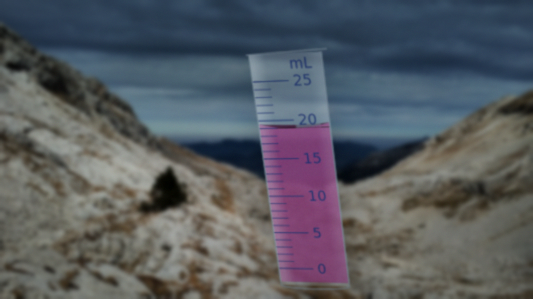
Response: 19 (mL)
